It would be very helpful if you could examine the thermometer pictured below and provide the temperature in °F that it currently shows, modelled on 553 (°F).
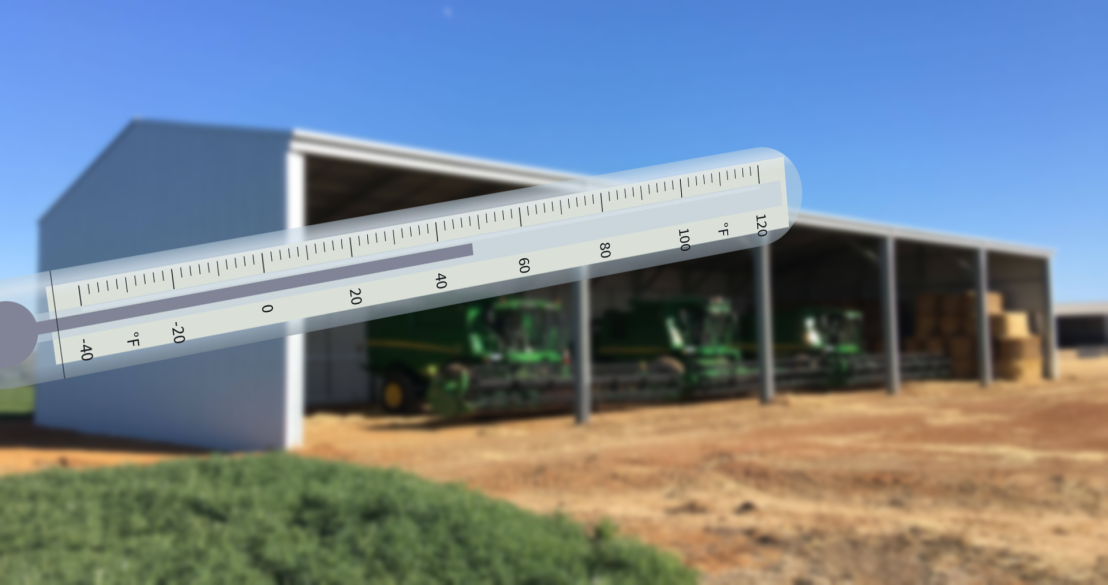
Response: 48 (°F)
